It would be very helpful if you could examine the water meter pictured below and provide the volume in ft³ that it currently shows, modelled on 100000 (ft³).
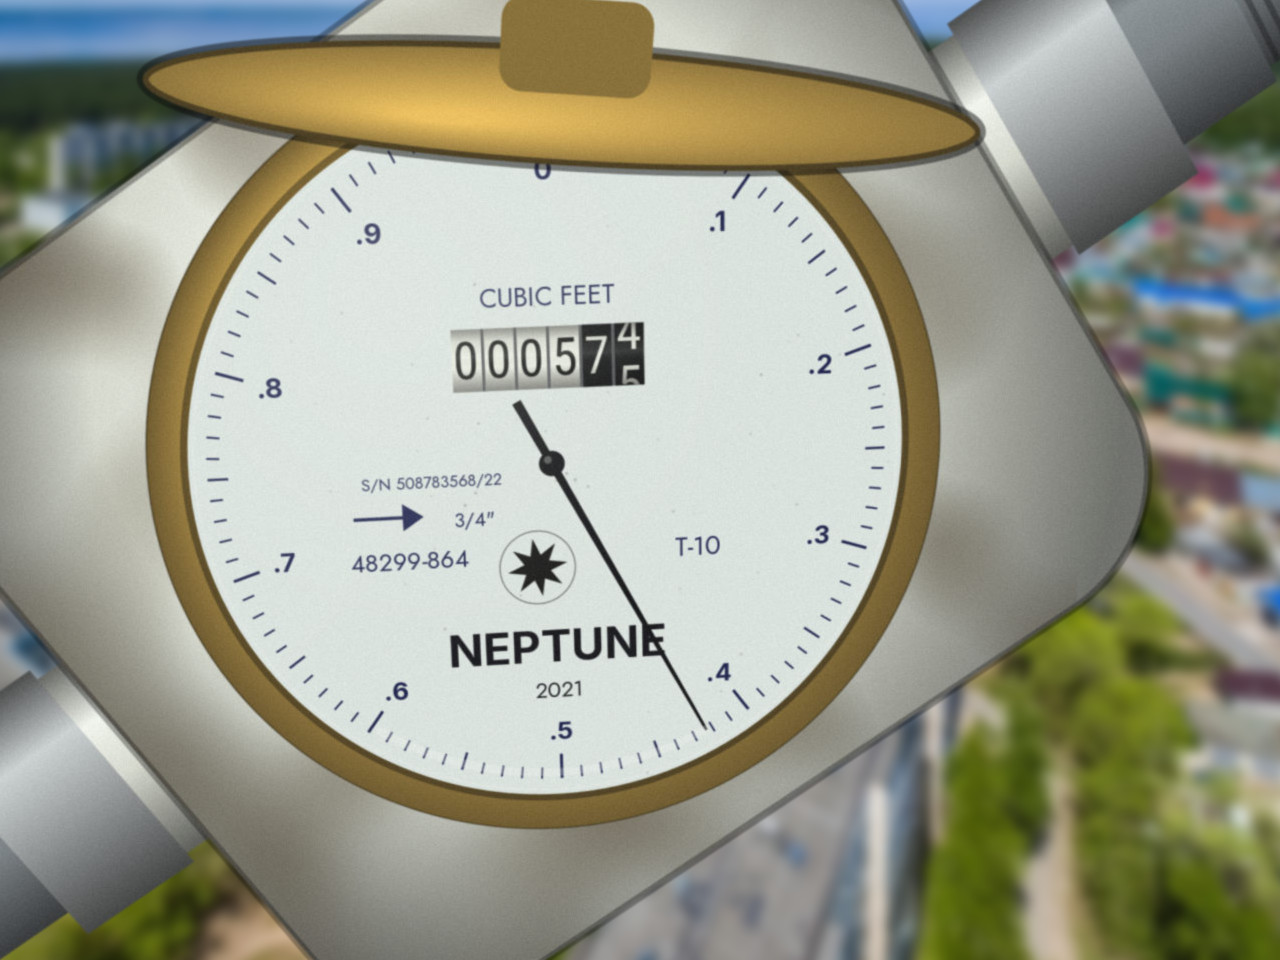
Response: 574.42 (ft³)
